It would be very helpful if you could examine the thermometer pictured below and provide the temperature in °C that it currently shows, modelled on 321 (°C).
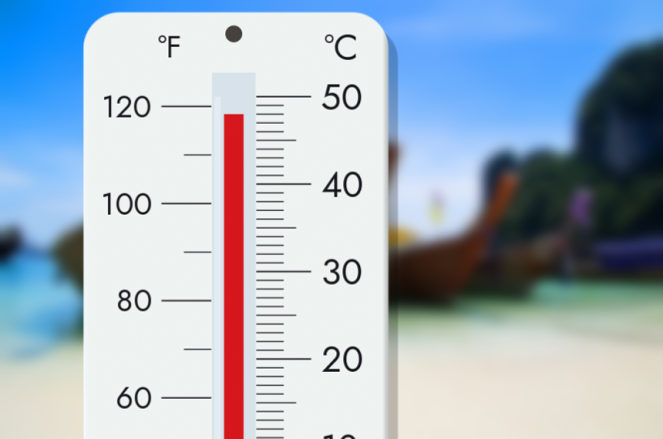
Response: 48 (°C)
